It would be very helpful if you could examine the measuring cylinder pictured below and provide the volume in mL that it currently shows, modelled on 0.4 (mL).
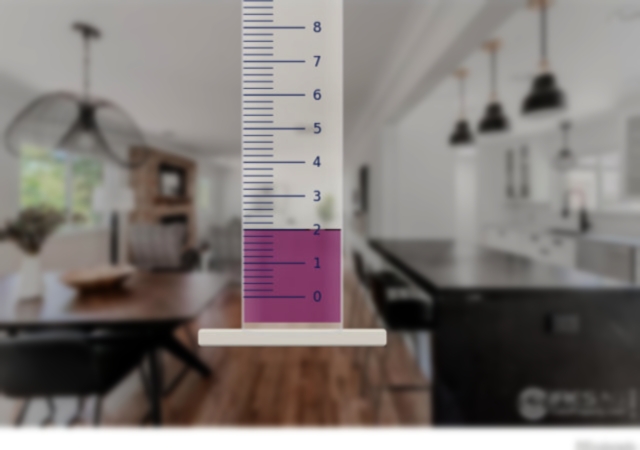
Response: 2 (mL)
